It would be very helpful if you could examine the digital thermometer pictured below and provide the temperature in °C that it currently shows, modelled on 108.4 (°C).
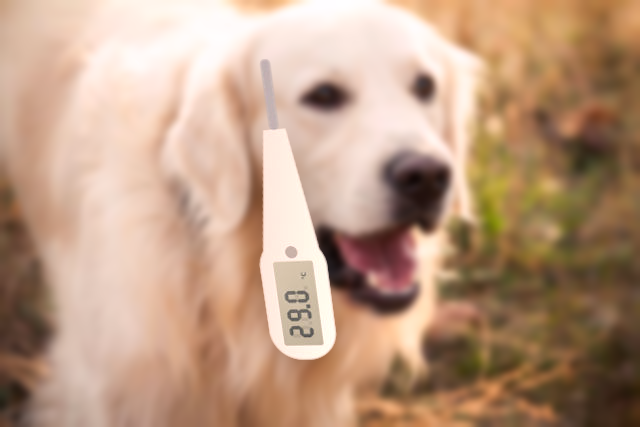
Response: 29.0 (°C)
